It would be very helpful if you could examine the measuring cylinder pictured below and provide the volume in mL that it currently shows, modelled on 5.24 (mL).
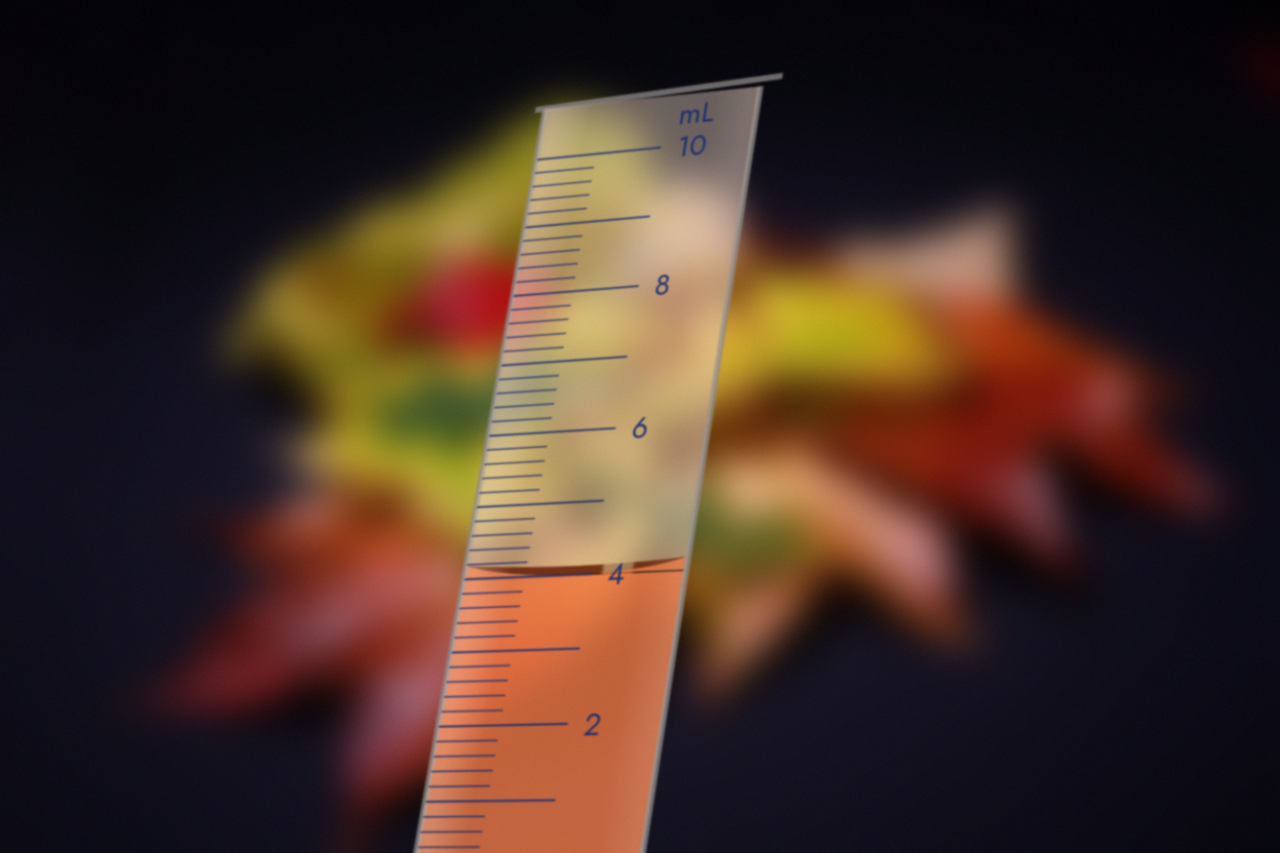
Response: 4 (mL)
